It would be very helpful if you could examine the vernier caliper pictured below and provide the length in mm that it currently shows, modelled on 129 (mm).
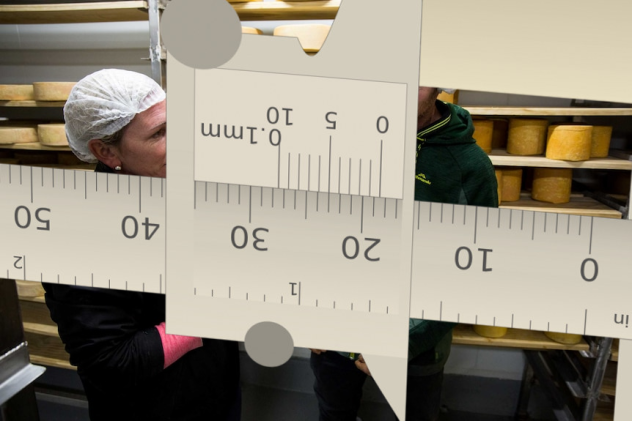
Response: 18.5 (mm)
